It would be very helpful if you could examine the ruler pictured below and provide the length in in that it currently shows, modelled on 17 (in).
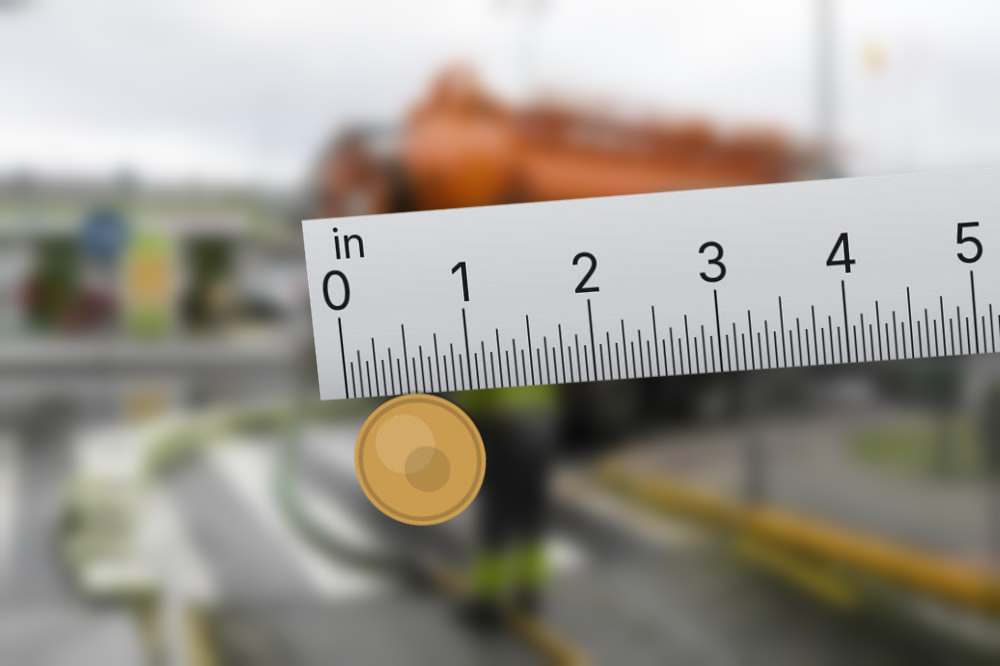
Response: 1.0625 (in)
